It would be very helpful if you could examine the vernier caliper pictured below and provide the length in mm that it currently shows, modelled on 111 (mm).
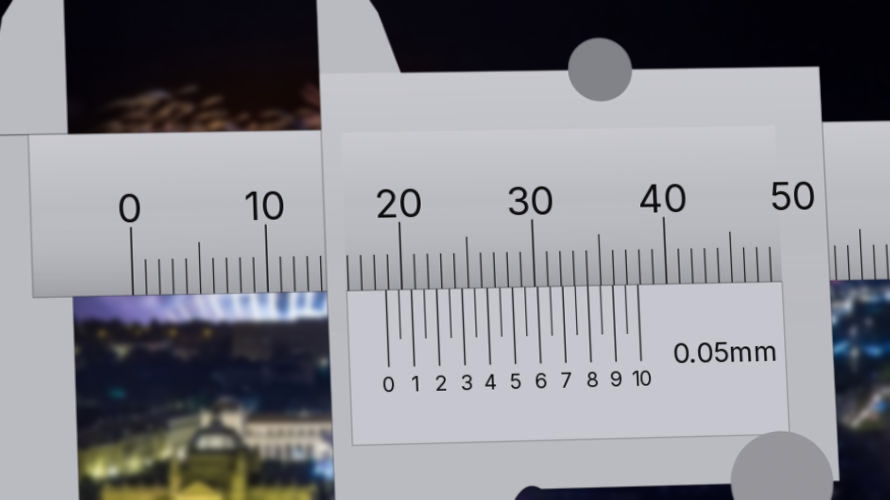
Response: 18.8 (mm)
